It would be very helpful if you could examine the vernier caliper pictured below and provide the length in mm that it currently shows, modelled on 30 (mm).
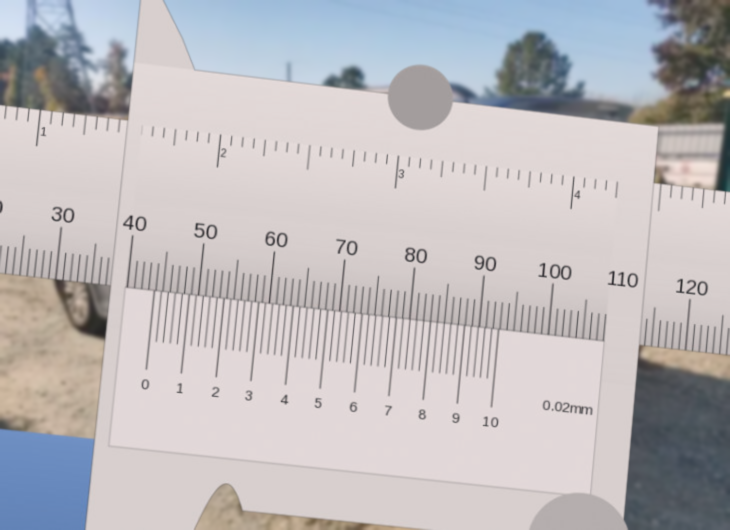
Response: 43.8 (mm)
